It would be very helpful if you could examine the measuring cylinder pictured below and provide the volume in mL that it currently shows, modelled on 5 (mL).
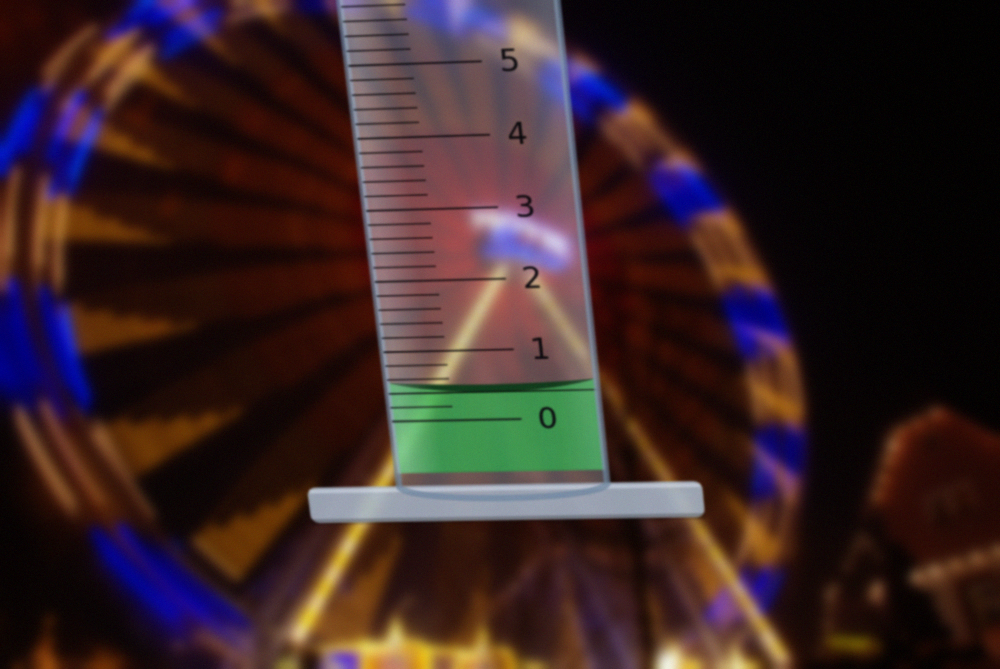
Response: 0.4 (mL)
